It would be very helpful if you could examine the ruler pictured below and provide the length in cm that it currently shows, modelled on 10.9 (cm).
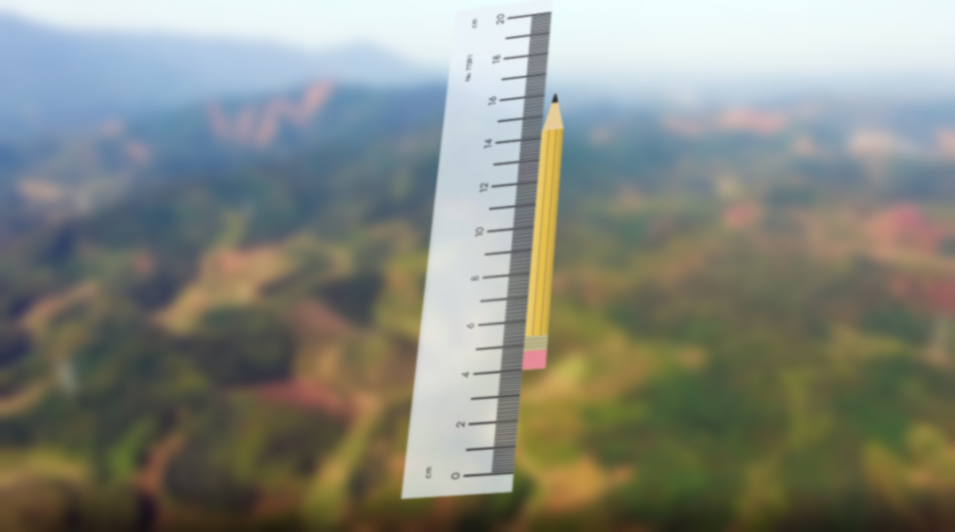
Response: 12 (cm)
